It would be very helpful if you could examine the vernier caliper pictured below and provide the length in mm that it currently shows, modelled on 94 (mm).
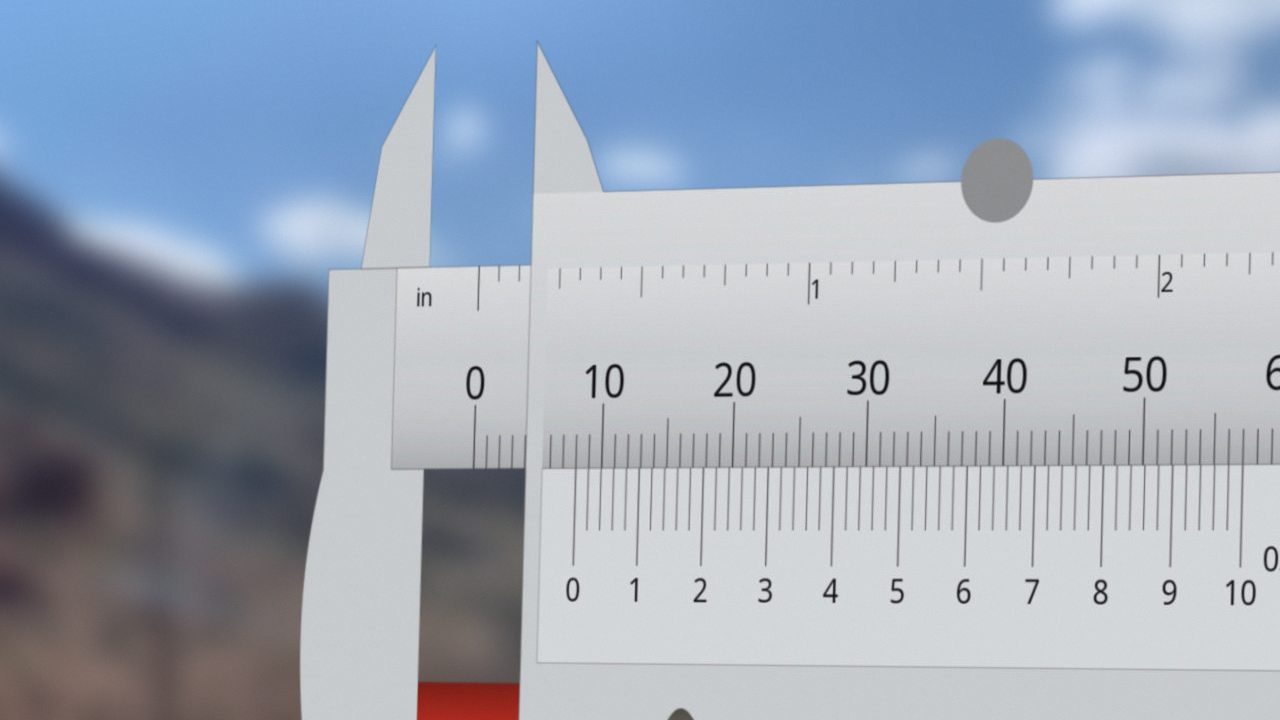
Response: 8.0 (mm)
